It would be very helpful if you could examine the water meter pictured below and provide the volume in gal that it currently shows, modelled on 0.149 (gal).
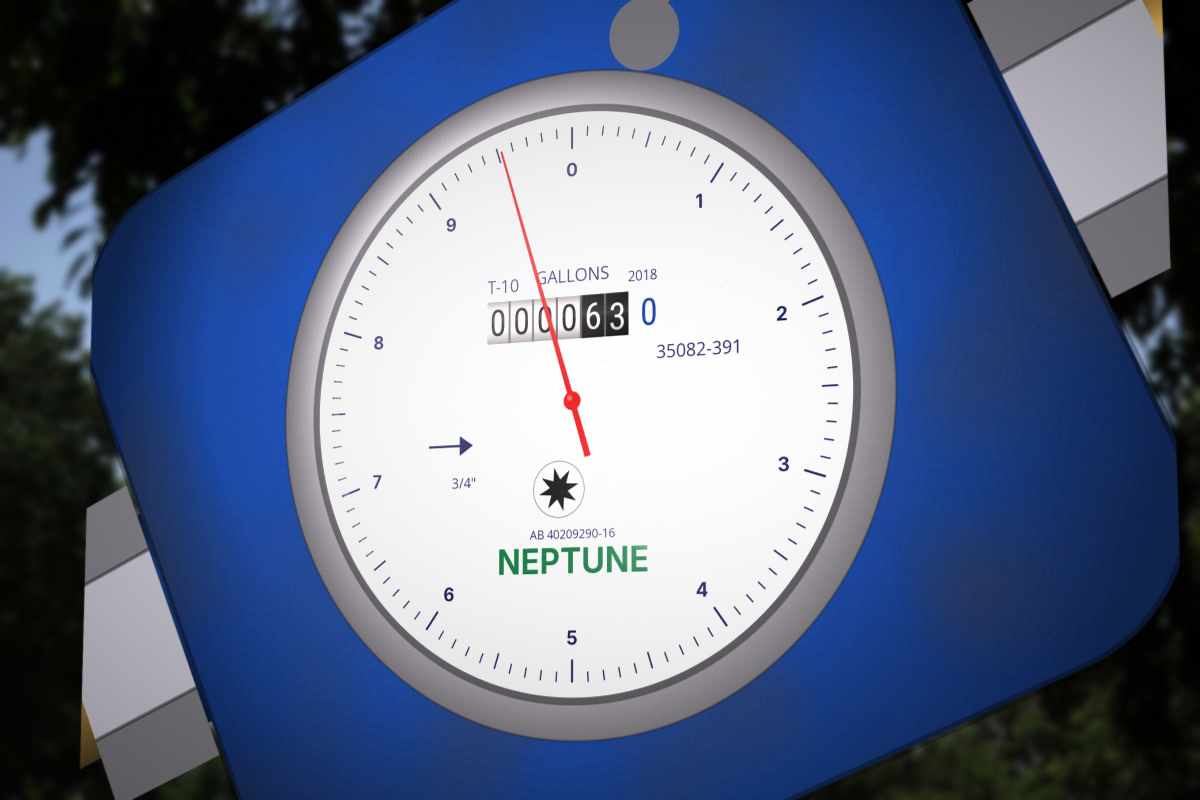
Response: 629.5 (gal)
